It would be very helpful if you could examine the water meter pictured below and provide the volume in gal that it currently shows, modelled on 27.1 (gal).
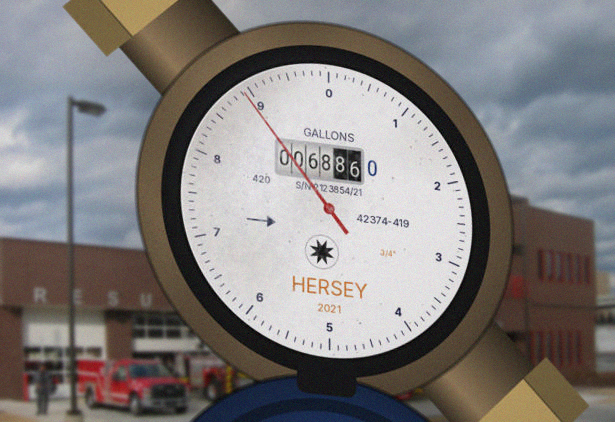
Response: 68858.9 (gal)
